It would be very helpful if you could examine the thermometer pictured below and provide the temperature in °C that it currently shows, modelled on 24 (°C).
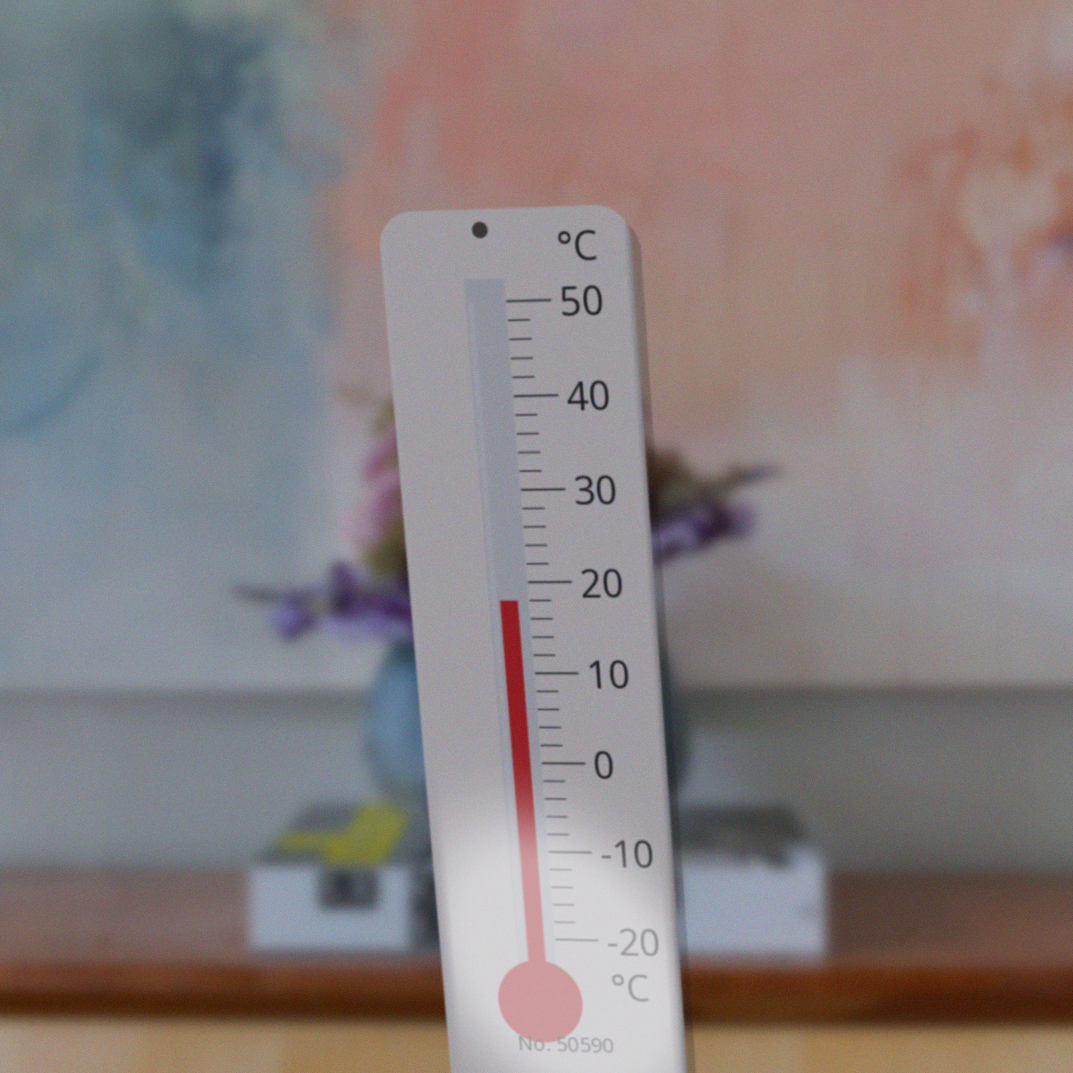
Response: 18 (°C)
